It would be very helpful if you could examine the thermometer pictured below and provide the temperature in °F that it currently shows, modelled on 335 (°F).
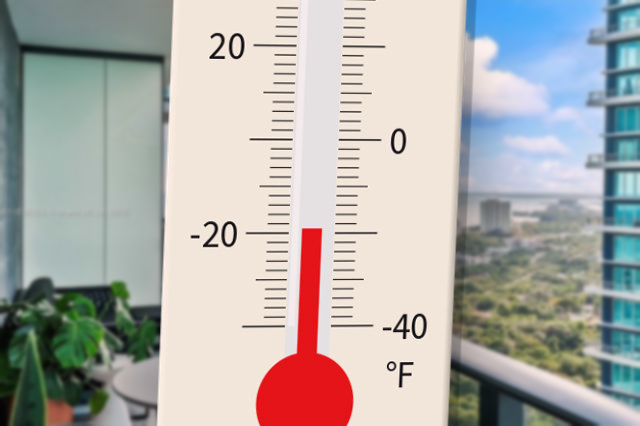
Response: -19 (°F)
